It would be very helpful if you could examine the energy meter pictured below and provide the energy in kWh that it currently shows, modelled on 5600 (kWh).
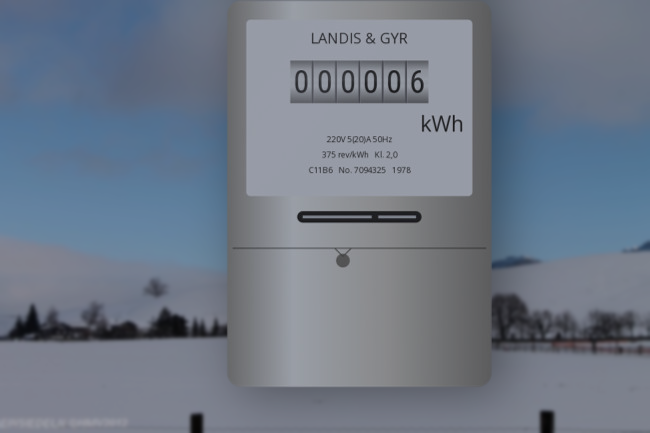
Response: 6 (kWh)
